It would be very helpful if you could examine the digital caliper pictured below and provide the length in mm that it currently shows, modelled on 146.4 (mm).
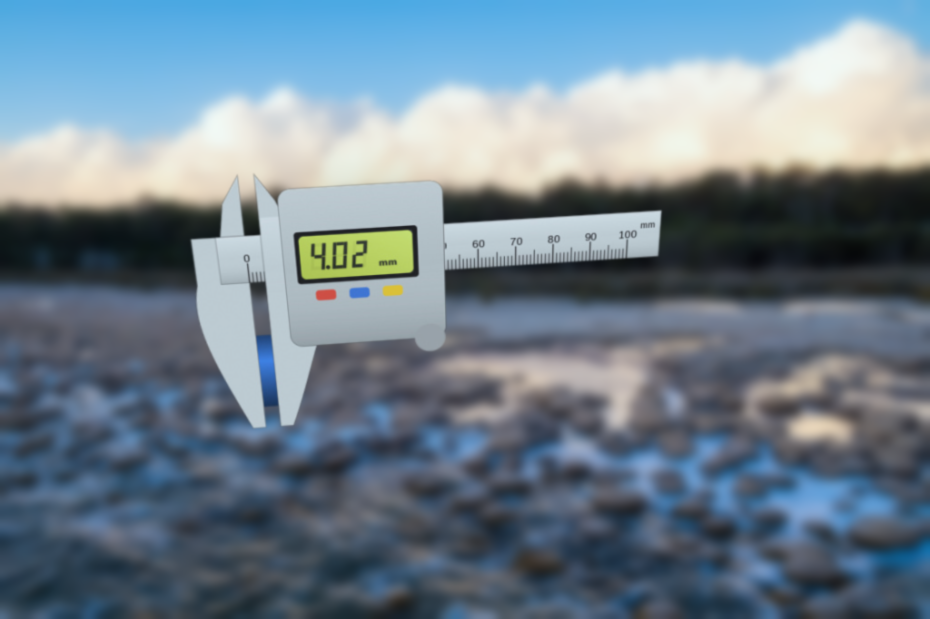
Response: 4.02 (mm)
